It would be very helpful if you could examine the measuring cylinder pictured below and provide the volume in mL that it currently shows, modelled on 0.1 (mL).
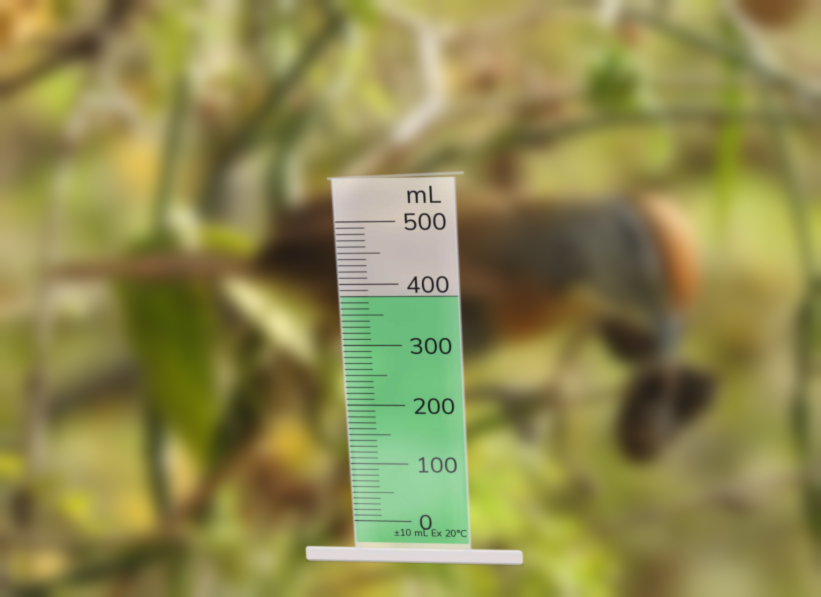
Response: 380 (mL)
